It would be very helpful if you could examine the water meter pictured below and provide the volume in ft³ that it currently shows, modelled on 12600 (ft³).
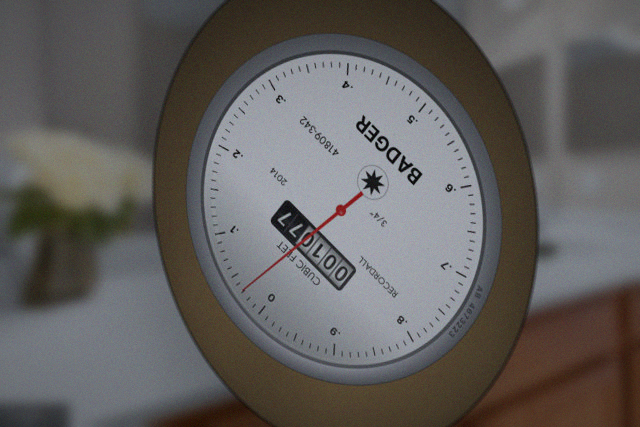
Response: 1077.03 (ft³)
